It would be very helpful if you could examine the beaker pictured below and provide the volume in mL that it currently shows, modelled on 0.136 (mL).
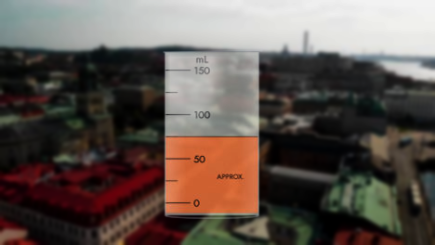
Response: 75 (mL)
